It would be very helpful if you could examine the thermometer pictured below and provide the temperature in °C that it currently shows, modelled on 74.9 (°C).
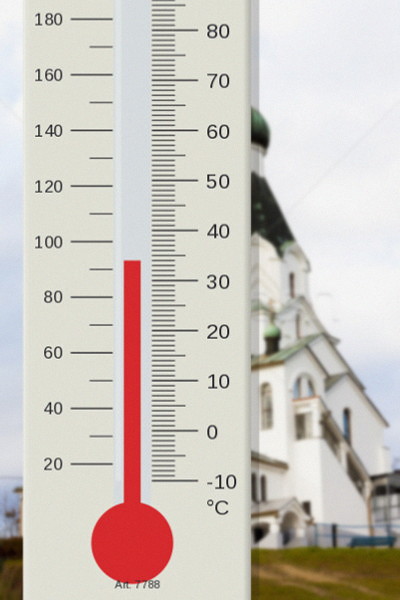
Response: 34 (°C)
